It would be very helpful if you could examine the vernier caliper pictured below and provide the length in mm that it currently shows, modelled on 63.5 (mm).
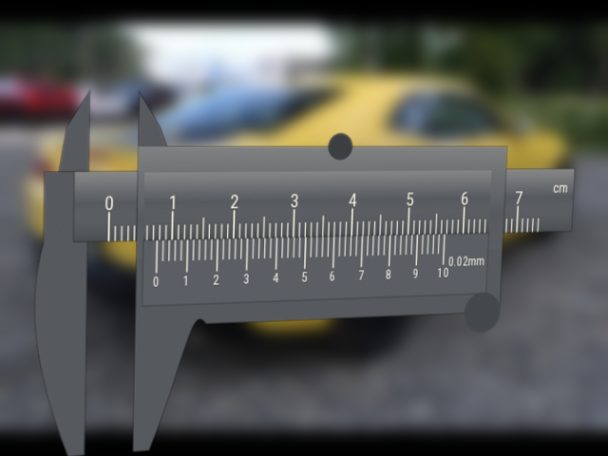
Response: 7.6 (mm)
